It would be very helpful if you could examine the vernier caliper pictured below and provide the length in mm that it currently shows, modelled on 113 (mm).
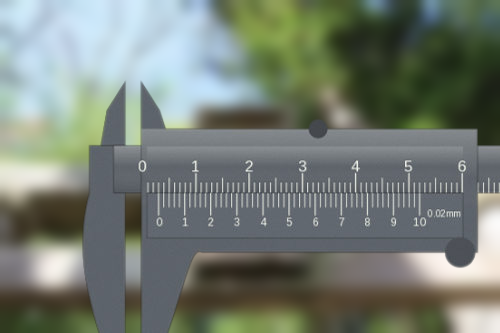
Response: 3.0 (mm)
